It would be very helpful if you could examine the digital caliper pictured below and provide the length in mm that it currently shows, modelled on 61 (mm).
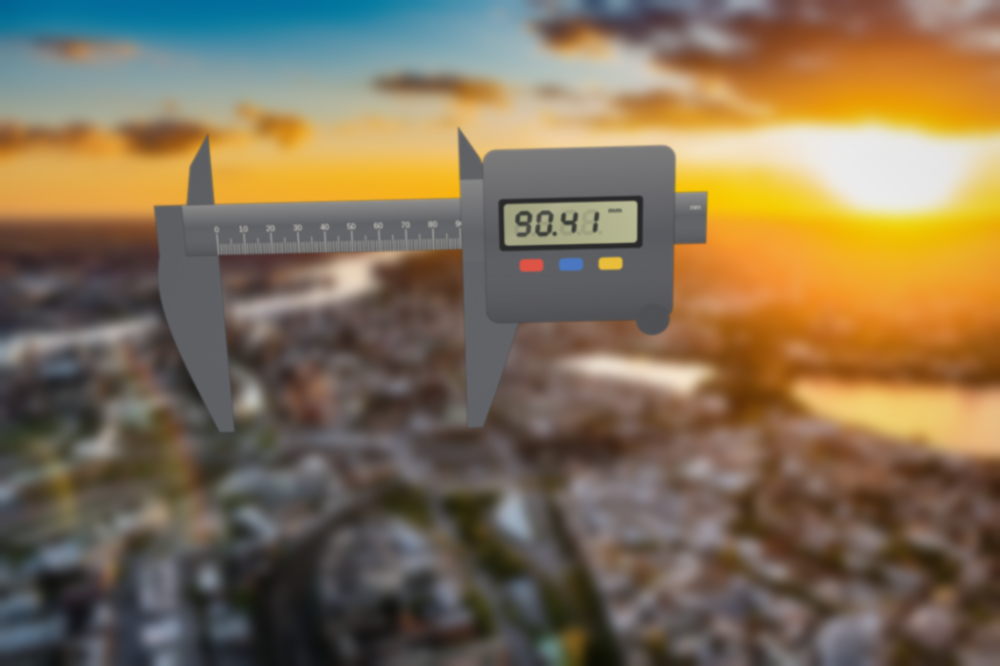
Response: 90.41 (mm)
